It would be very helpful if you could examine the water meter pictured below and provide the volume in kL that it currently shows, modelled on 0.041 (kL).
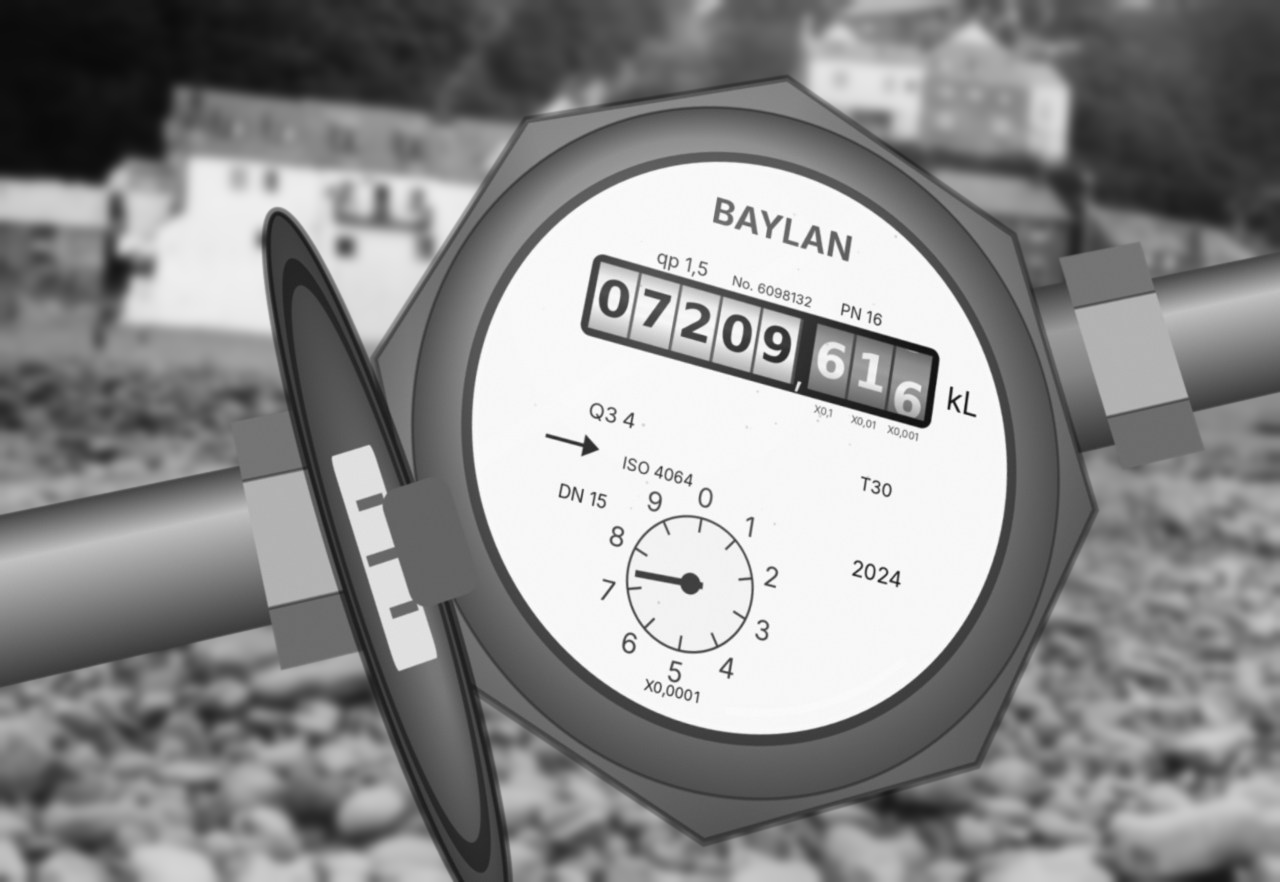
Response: 7209.6157 (kL)
